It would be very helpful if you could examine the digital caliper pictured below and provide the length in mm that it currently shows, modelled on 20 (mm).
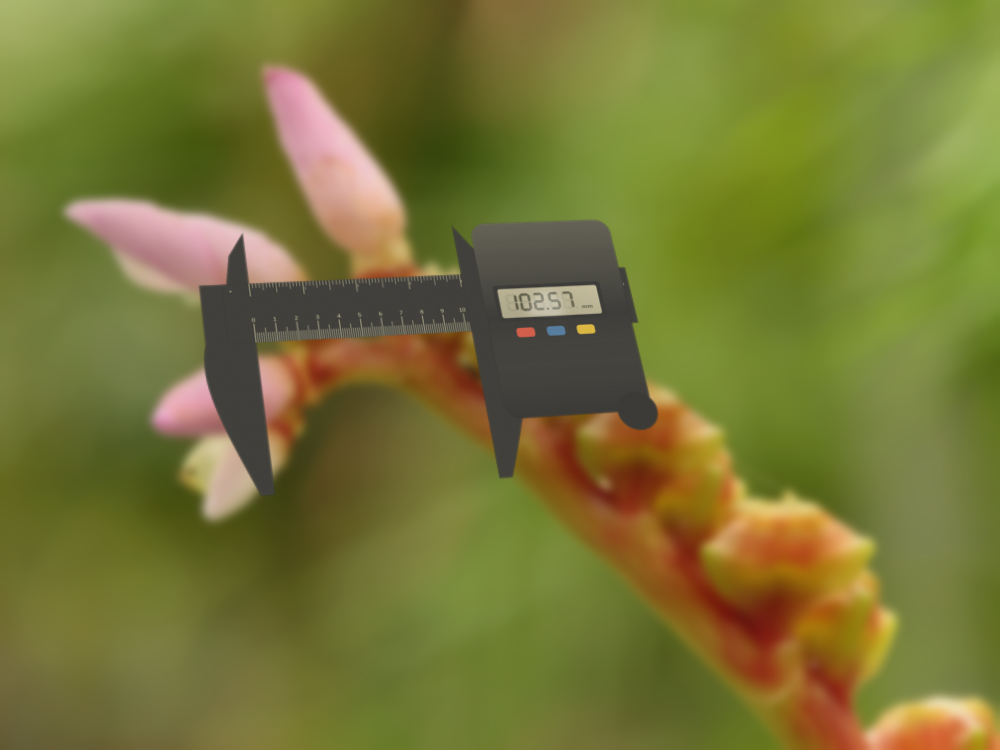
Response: 102.57 (mm)
